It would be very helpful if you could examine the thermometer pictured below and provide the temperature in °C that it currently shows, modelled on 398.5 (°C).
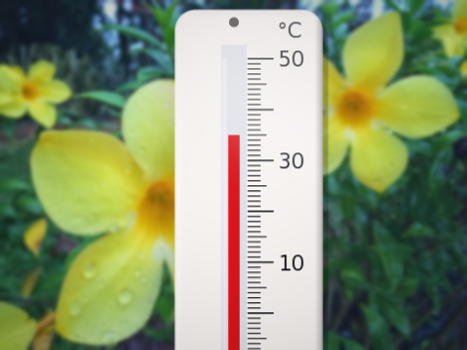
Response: 35 (°C)
